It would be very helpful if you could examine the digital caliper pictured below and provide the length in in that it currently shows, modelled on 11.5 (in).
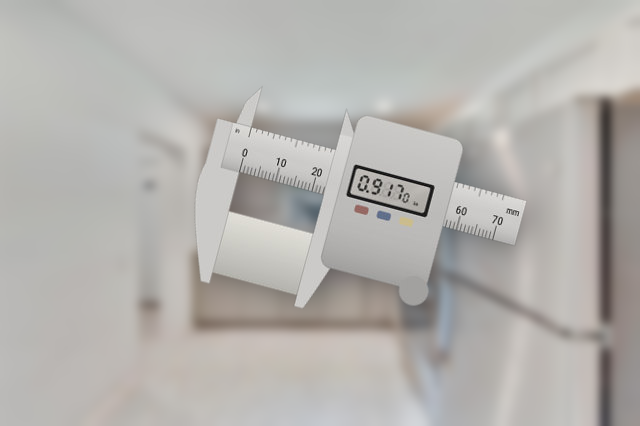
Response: 0.9170 (in)
